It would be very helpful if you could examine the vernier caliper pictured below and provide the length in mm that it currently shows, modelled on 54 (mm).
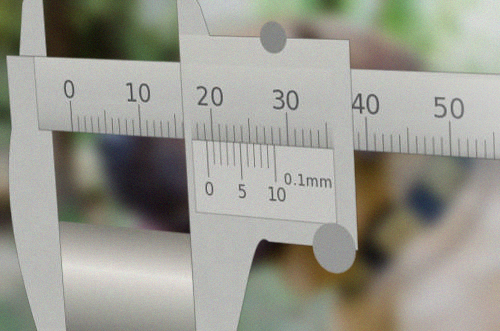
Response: 19.2 (mm)
